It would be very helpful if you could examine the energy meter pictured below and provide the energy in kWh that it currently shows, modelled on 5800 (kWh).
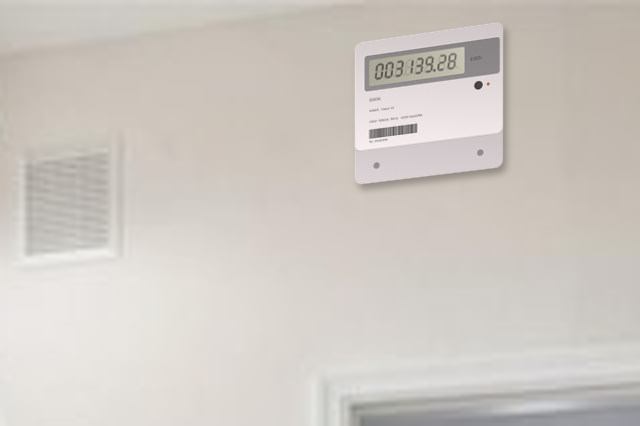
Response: 3139.28 (kWh)
